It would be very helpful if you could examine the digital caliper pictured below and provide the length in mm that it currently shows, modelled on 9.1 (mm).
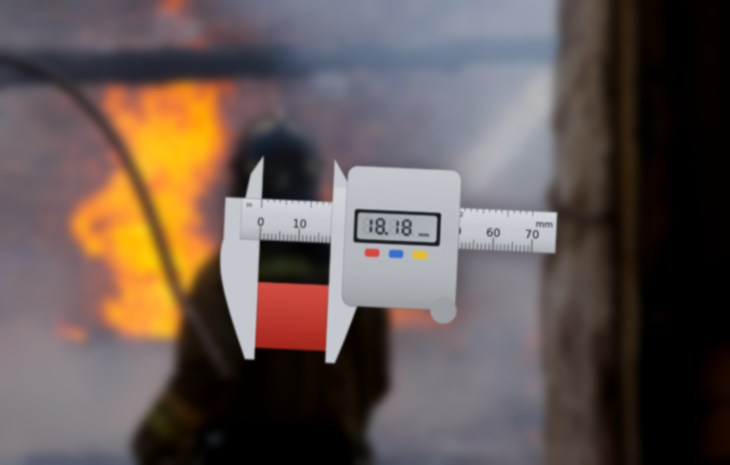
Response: 18.18 (mm)
